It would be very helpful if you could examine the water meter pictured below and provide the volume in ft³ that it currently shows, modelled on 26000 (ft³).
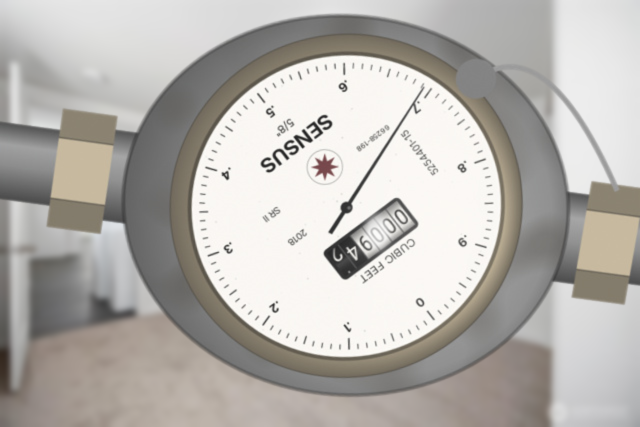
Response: 941.69 (ft³)
